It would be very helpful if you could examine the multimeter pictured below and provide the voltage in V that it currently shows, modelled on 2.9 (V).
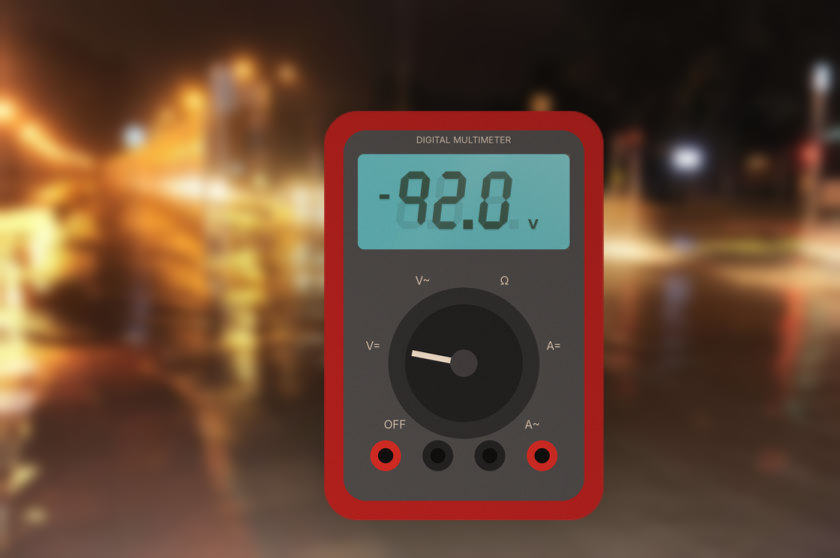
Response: -92.0 (V)
